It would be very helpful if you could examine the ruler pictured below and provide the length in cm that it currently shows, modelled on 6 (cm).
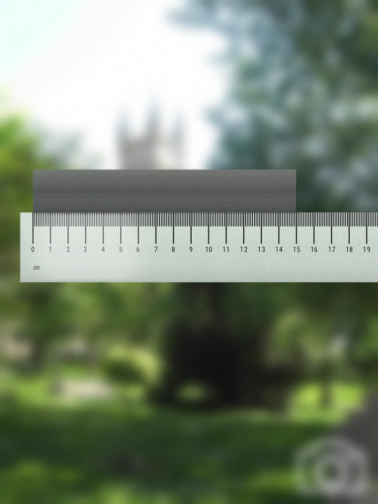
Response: 15 (cm)
